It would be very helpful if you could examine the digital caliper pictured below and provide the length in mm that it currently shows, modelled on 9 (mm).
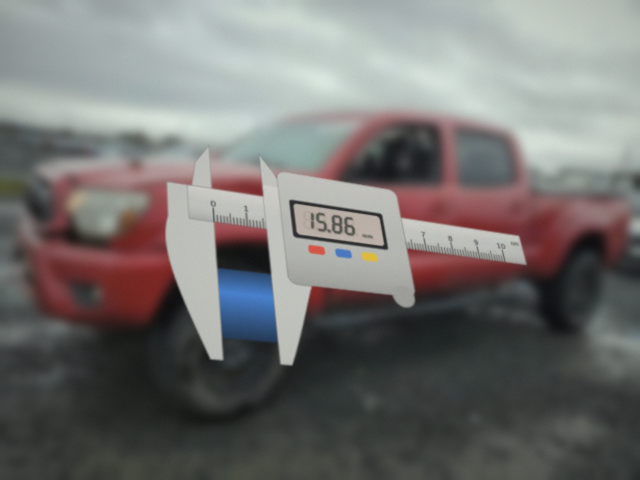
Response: 15.86 (mm)
